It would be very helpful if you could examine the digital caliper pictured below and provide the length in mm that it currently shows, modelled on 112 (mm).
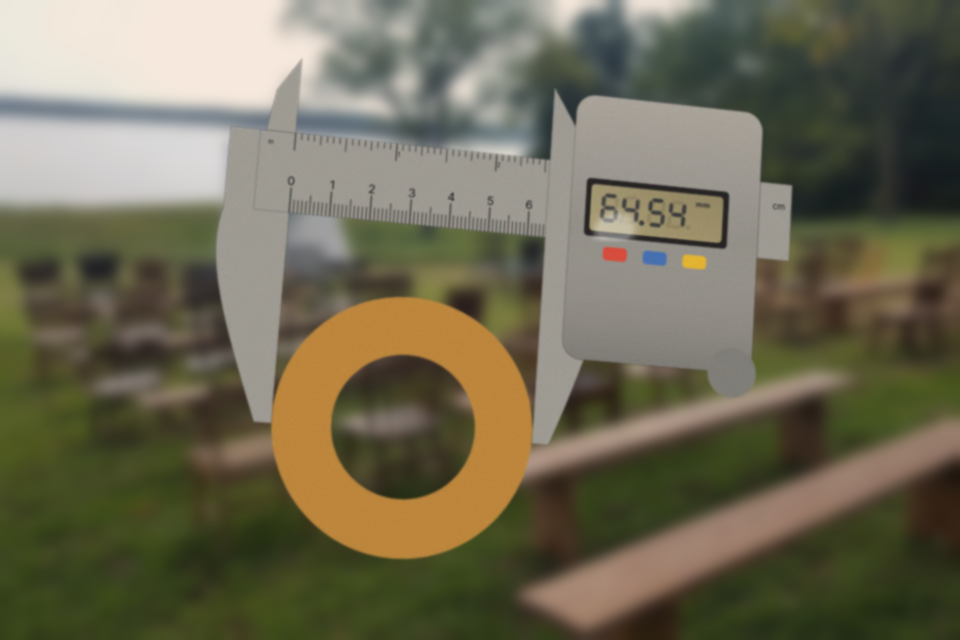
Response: 64.54 (mm)
